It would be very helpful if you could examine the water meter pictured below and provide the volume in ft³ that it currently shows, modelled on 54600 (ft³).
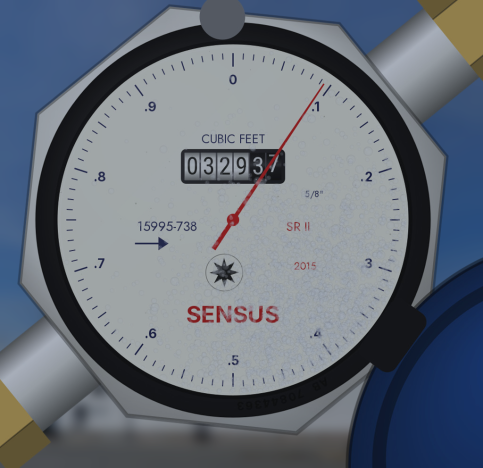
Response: 32937.09 (ft³)
